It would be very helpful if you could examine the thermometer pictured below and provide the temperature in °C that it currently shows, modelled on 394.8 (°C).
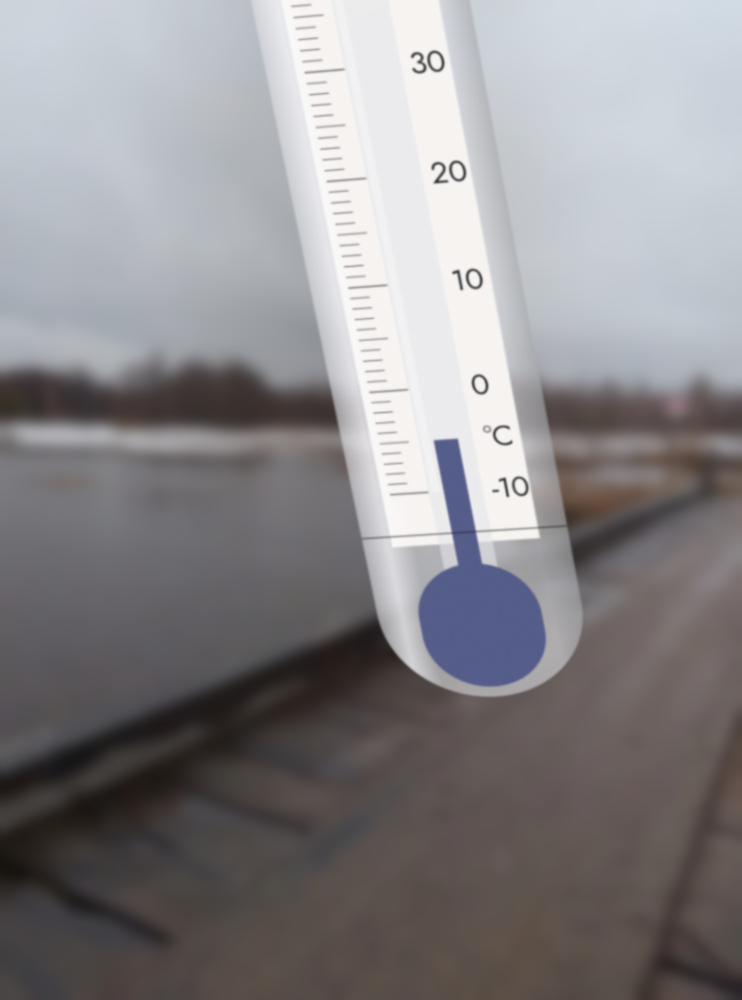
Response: -5 (°C)
